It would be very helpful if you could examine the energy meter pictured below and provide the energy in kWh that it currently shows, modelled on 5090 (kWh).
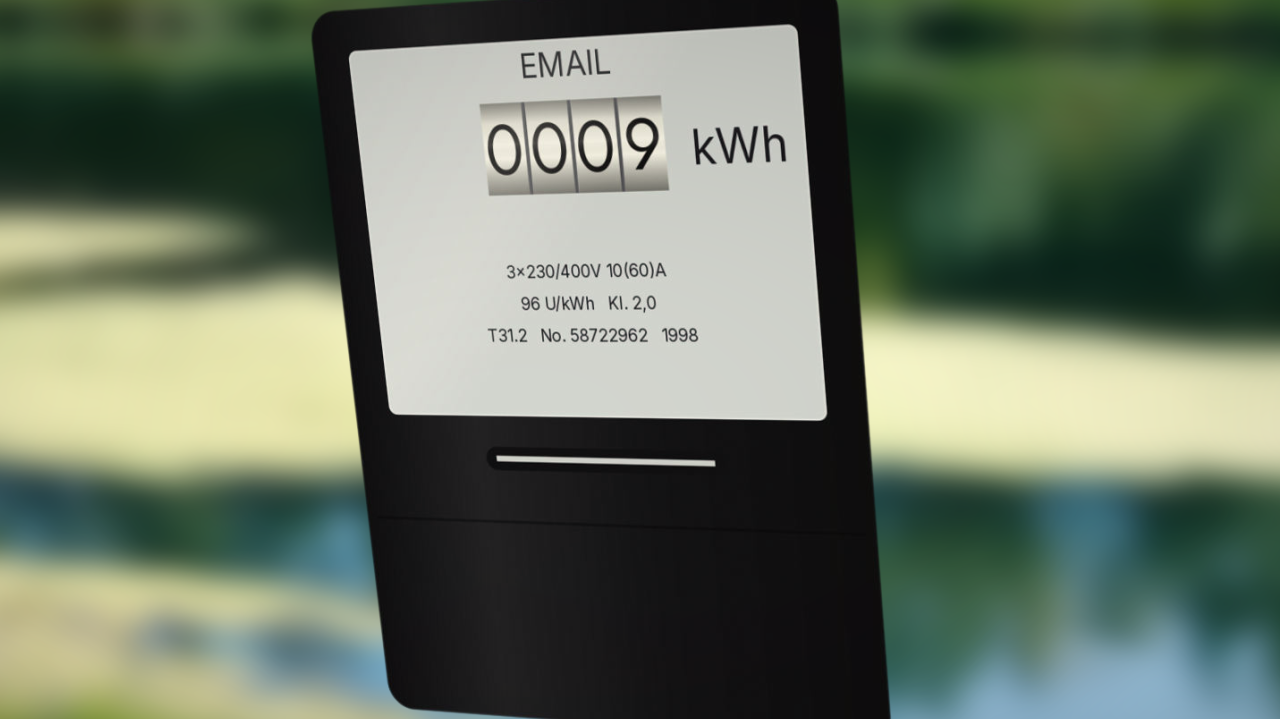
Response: 9 (kWh)
